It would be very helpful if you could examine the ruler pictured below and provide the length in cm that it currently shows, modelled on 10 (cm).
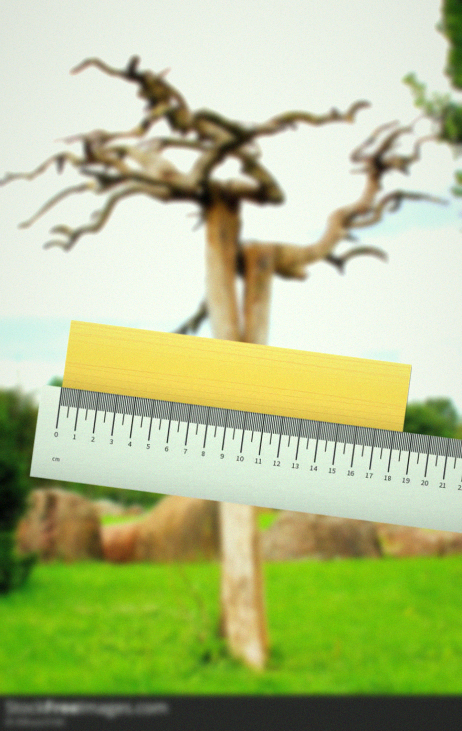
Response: 18.5 (cm)
